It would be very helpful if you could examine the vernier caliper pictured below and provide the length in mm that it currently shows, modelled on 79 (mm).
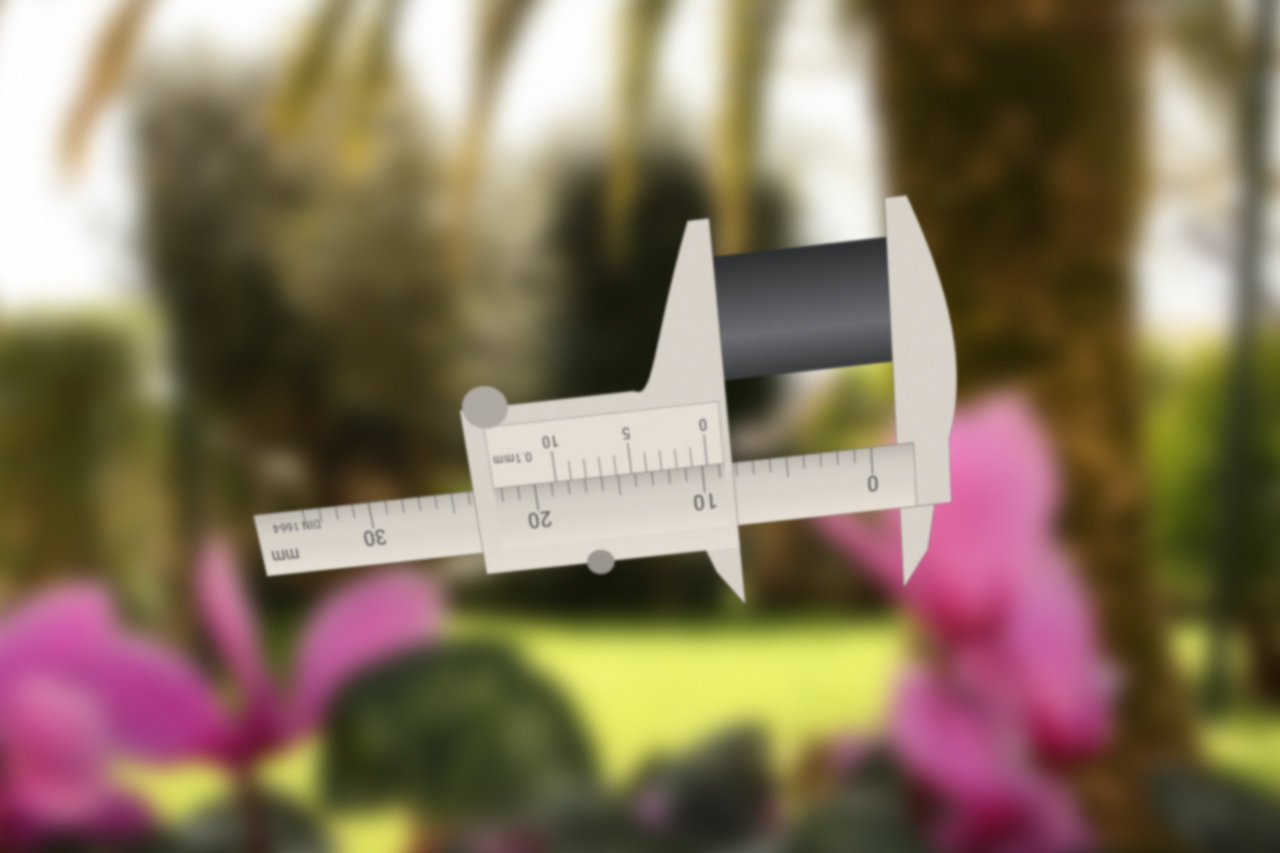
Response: 9.7 (mm)
